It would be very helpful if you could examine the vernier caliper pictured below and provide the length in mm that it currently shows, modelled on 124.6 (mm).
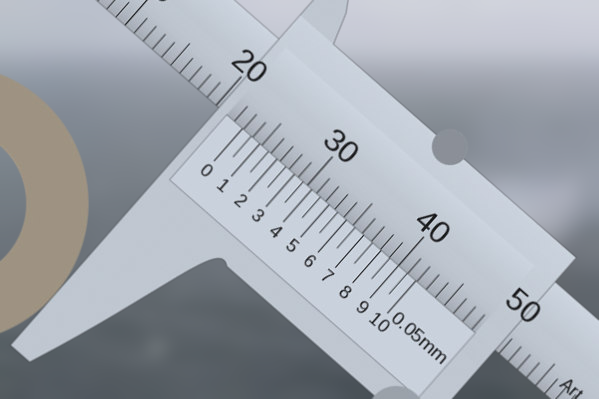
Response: 22.9 (mm)
